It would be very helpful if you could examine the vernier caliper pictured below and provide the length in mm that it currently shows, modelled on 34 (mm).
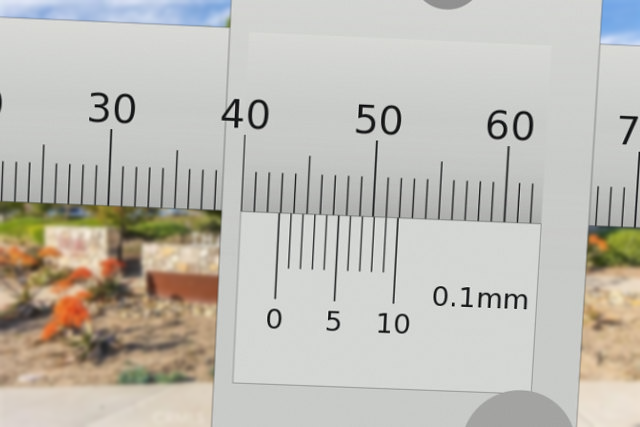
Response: 42.9 (mm)
